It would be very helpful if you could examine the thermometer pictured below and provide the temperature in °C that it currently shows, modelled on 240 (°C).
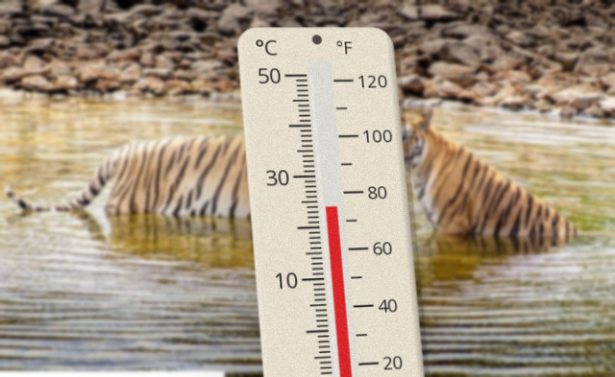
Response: 24 (°C)
